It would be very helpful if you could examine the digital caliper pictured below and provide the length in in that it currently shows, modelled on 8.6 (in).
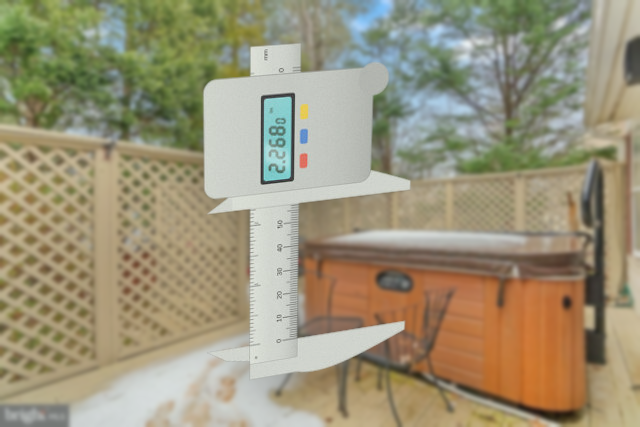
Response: 2.2680 (in)
